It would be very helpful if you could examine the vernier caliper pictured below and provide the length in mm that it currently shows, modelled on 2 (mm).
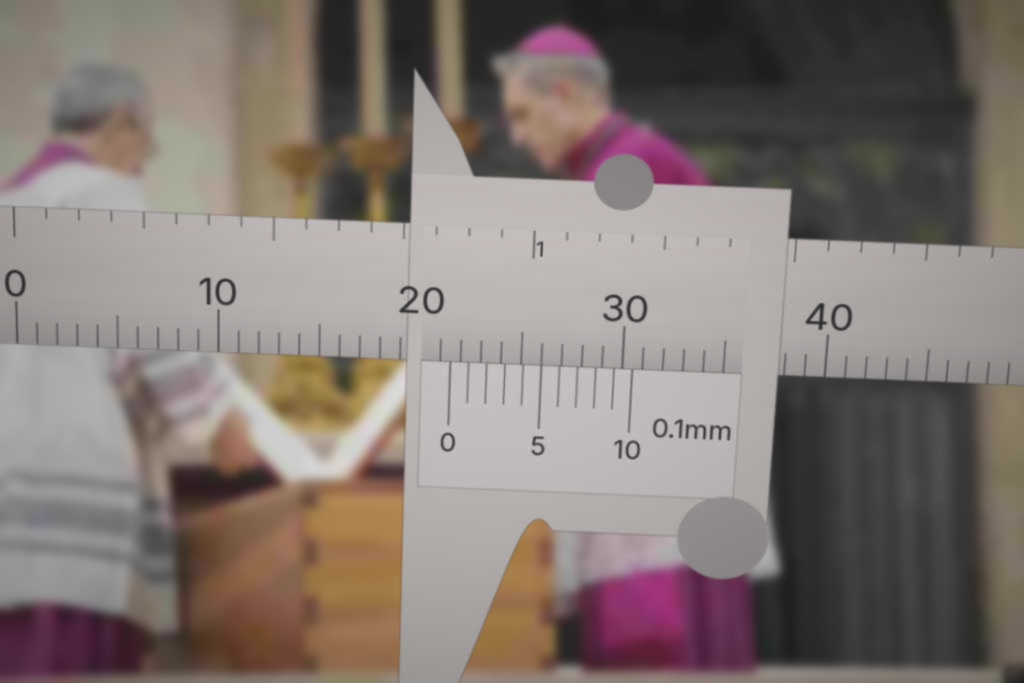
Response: 21.5 (mm)
